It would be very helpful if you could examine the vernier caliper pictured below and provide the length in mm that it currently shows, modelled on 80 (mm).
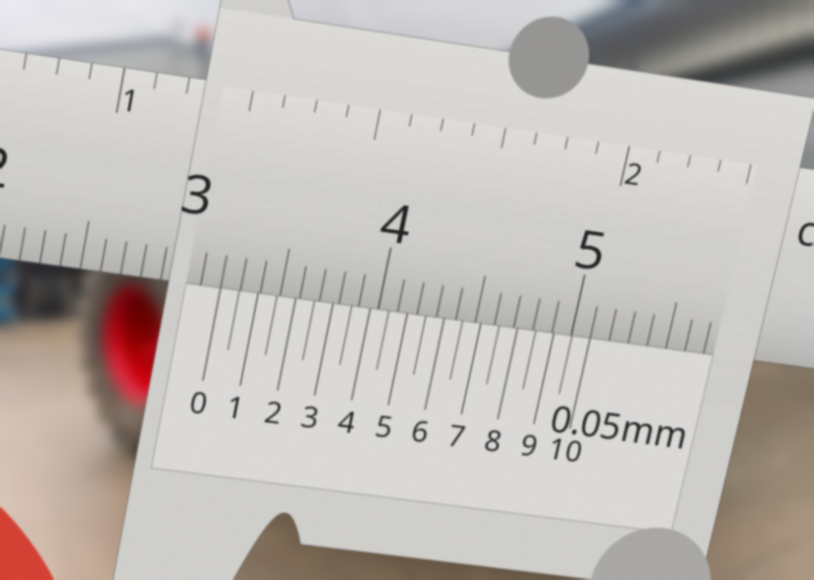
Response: 32.0 (mm)
